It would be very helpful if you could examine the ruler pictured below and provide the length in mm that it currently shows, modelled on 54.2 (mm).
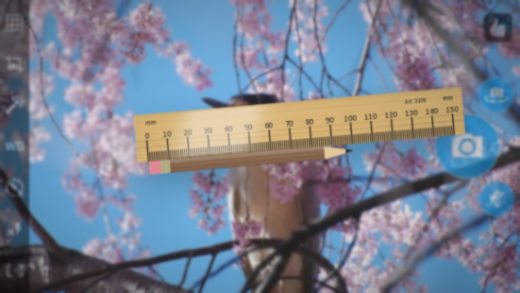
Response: 100 (mm)
